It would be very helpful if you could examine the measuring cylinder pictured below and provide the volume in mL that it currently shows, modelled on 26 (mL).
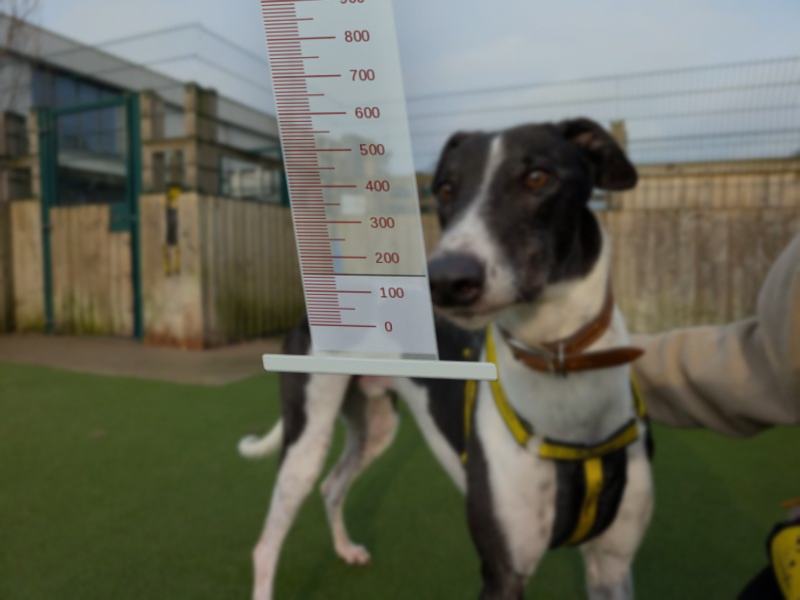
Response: 150 (mL)
